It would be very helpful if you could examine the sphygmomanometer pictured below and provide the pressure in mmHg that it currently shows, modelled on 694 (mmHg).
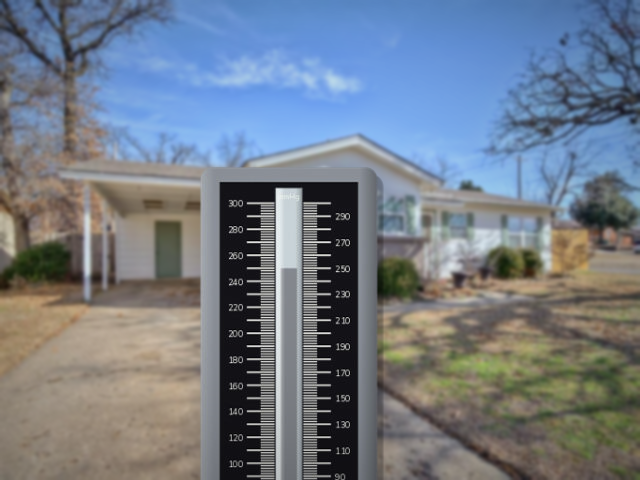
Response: 250 (mmHg)
